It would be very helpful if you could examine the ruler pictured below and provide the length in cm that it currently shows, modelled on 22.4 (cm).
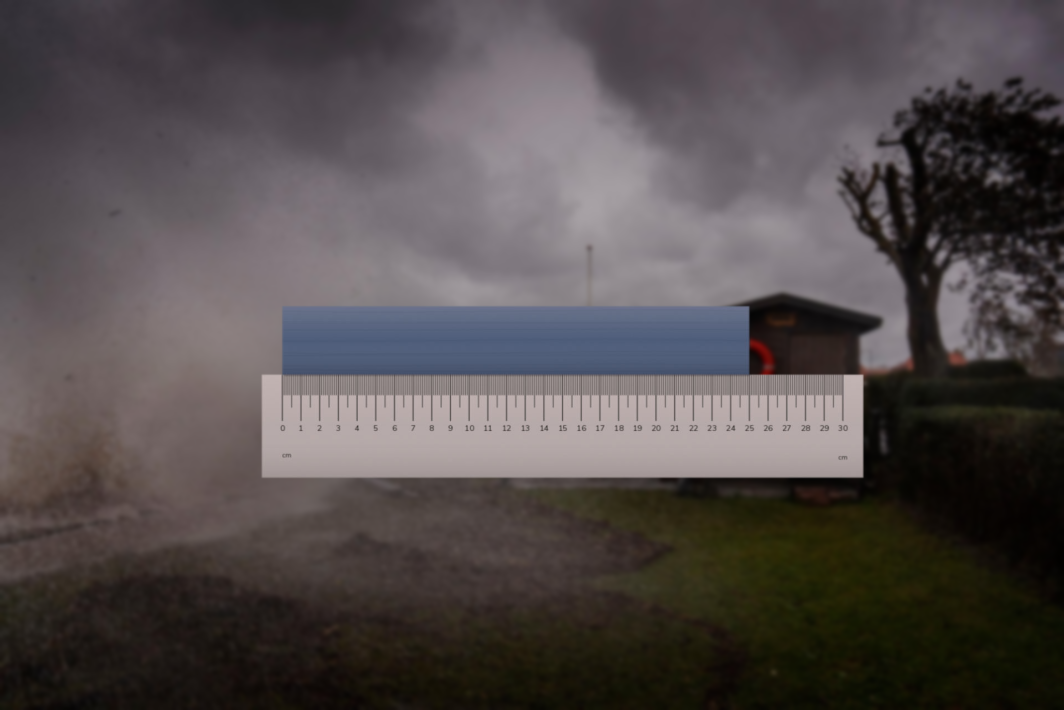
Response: 25 (cm)
